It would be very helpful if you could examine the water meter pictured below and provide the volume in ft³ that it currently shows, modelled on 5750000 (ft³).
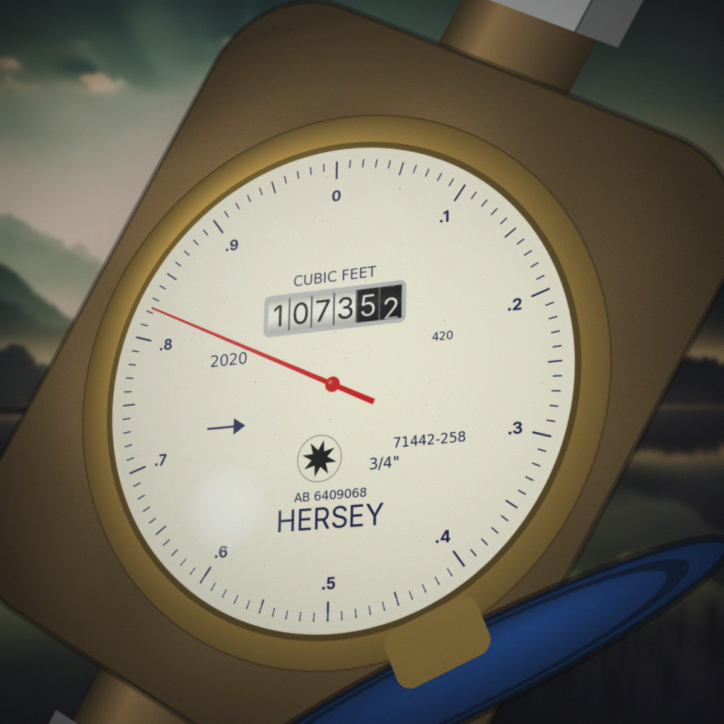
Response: 107351.82 (ft³)
